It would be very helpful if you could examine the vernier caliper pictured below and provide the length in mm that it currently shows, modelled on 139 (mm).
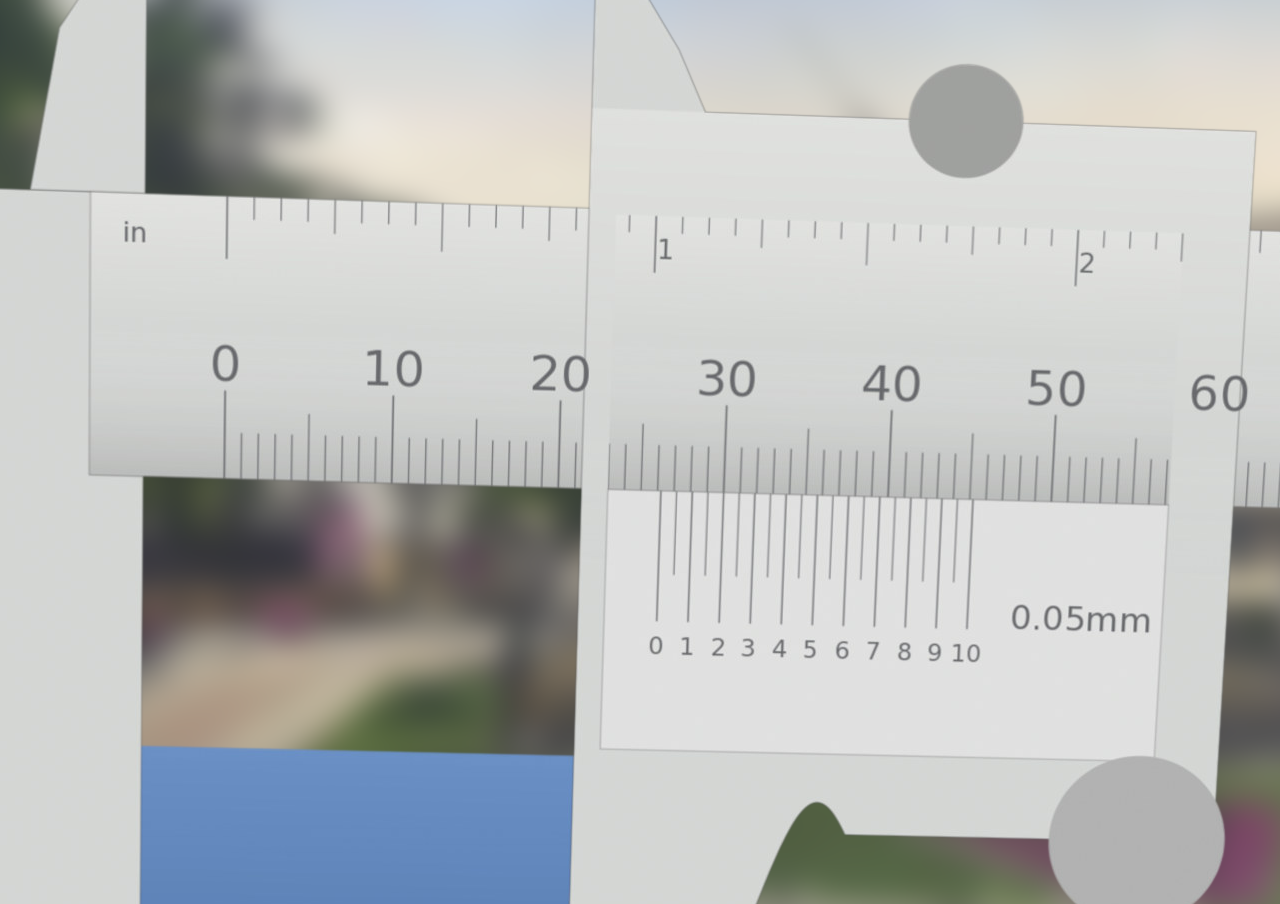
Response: 26.2 (mm)
